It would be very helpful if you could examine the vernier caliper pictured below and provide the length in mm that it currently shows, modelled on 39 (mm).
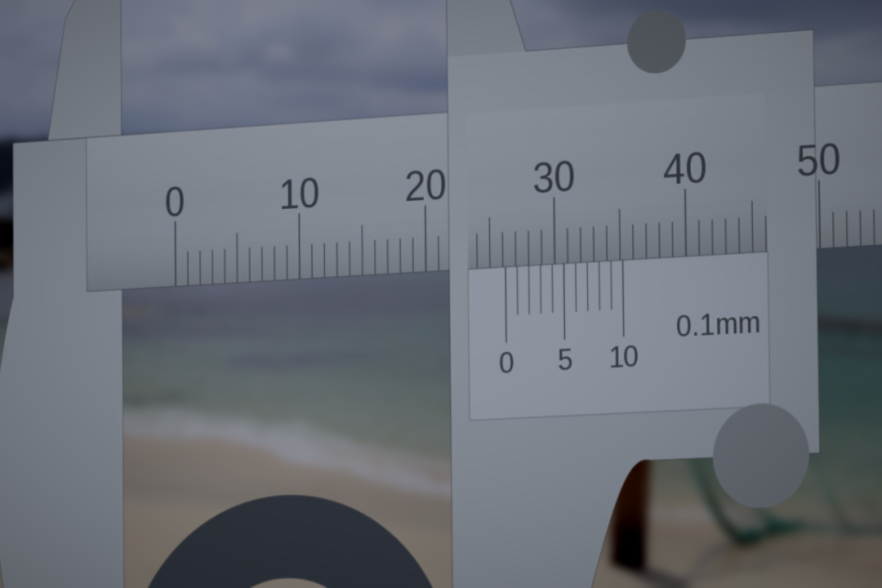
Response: 26.2 (mm)
